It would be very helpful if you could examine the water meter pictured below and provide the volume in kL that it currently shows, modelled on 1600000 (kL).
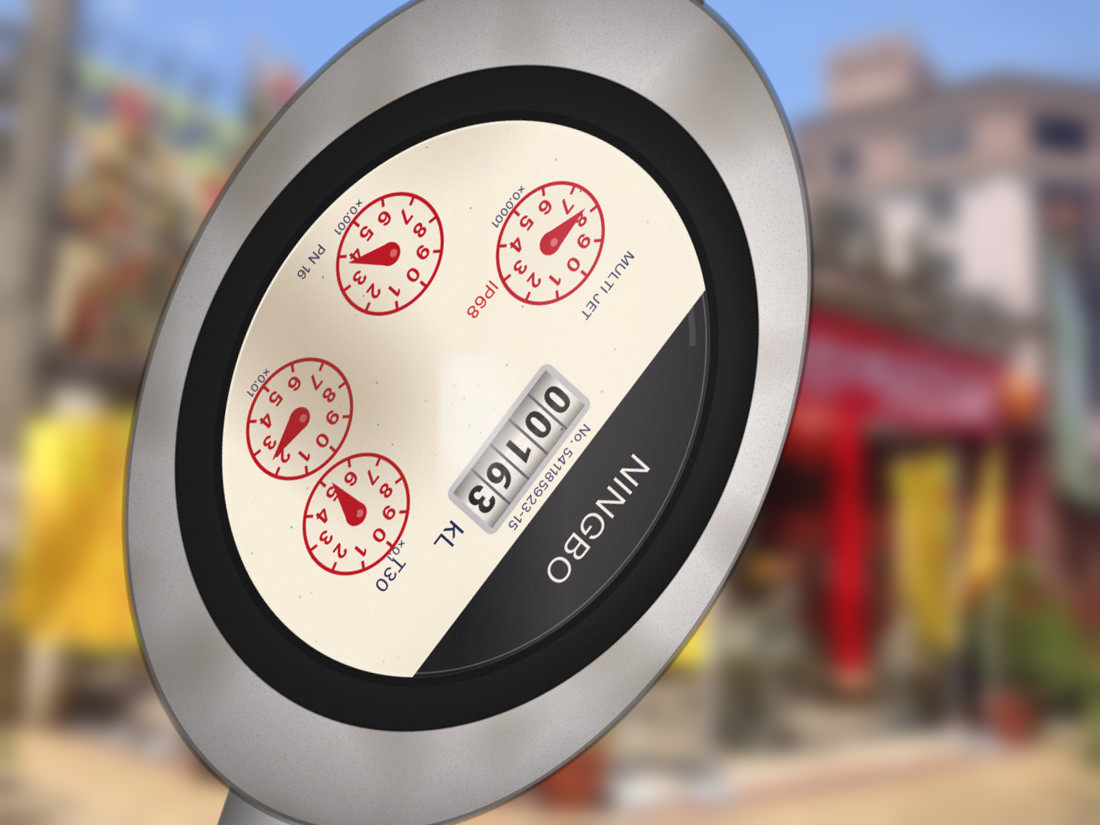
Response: 163.5237 (kL)
